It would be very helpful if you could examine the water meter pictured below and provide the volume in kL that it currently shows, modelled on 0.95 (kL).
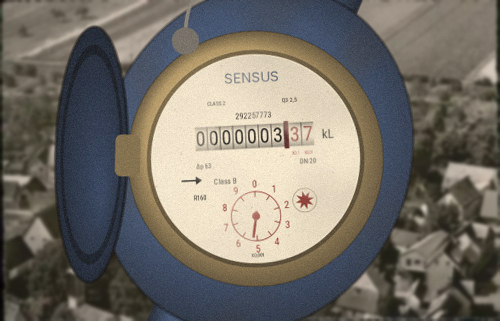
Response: 3.375 (kL)
